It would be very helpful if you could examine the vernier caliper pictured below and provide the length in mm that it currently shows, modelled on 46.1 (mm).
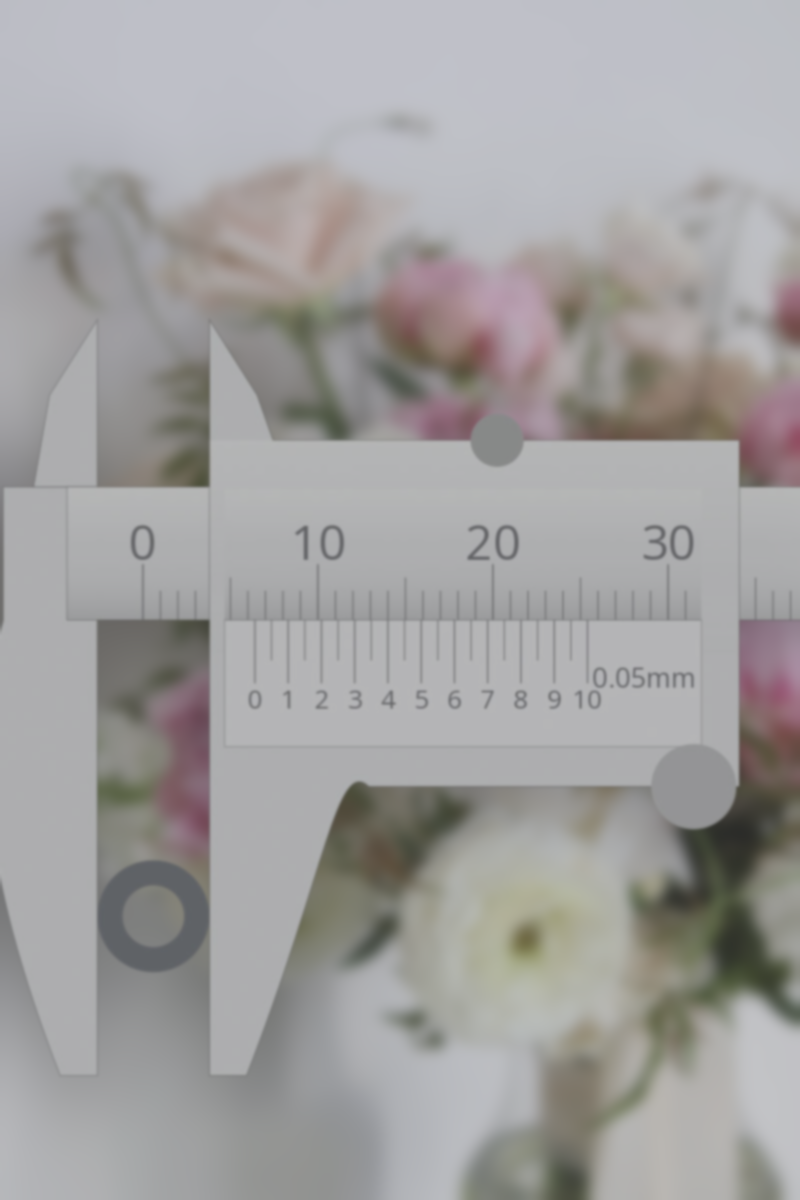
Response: 6.4 (mm)
